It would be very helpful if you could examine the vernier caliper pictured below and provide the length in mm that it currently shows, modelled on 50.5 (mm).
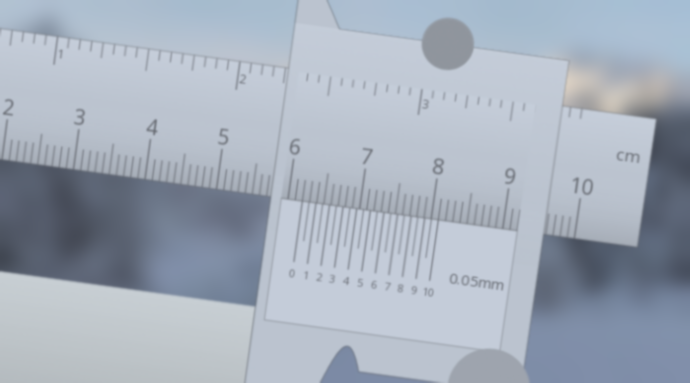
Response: 62.0 (mm)
